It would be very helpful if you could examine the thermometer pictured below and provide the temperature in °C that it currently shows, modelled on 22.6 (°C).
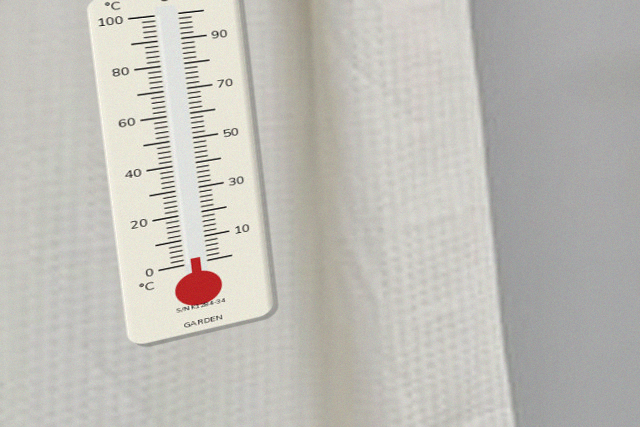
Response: 2 (°C)
